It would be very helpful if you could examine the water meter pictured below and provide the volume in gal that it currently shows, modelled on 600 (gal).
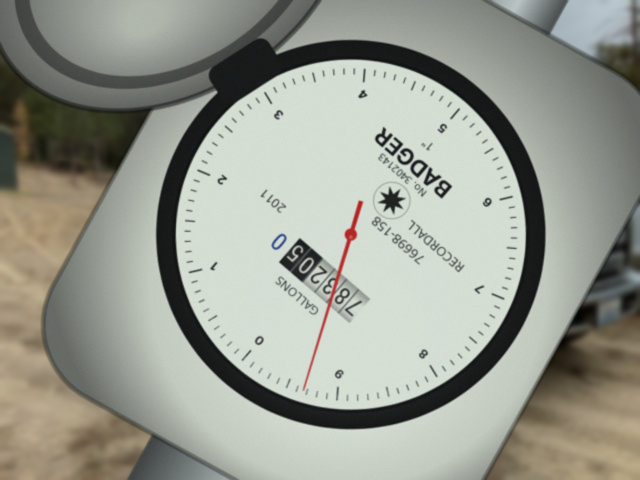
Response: 7832049.3 (gal)
